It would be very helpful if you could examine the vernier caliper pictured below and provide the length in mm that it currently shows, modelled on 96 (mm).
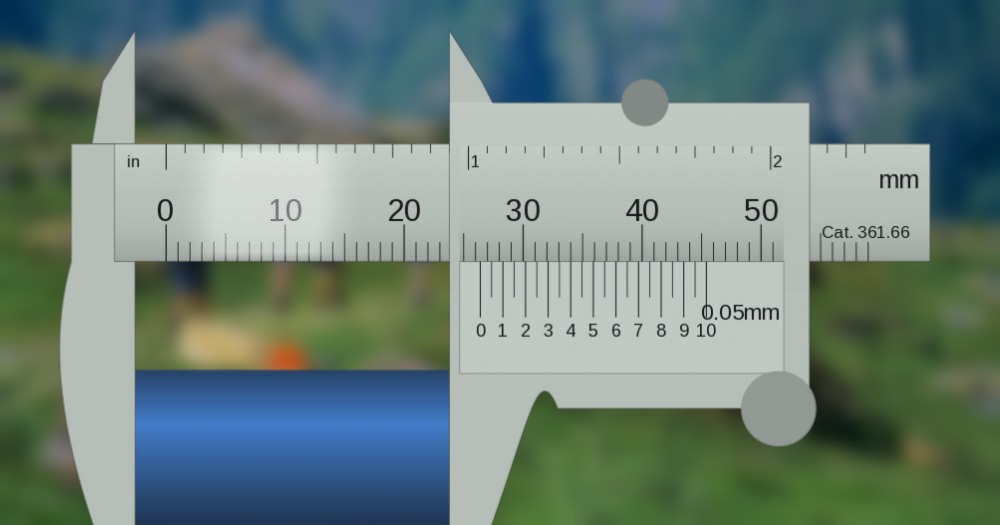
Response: 26.4 (mm)
